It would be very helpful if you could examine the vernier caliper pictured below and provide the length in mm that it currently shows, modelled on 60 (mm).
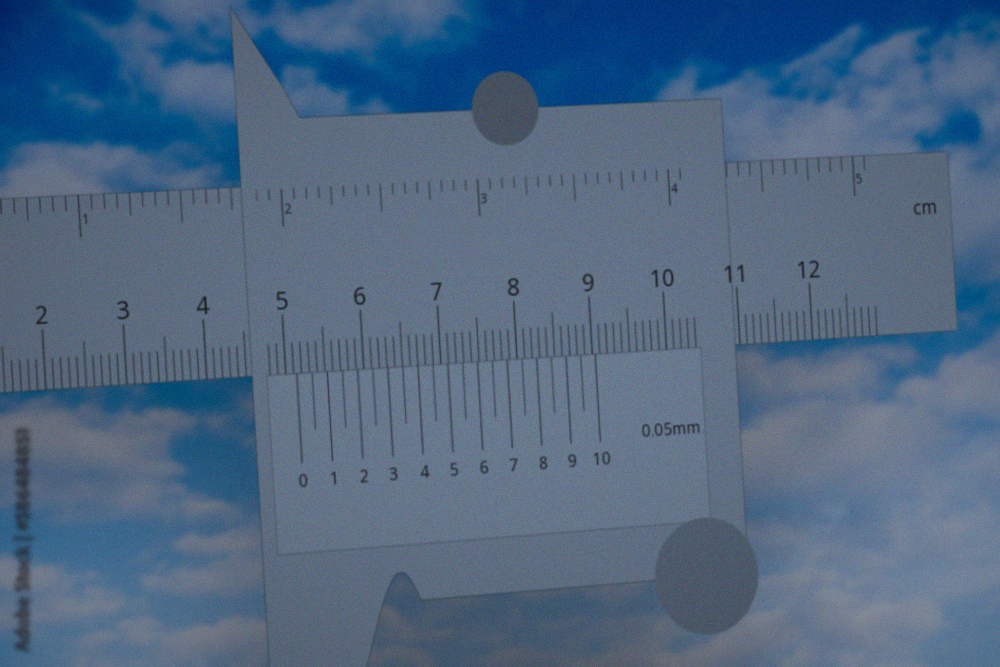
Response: 51.4 (mm)
